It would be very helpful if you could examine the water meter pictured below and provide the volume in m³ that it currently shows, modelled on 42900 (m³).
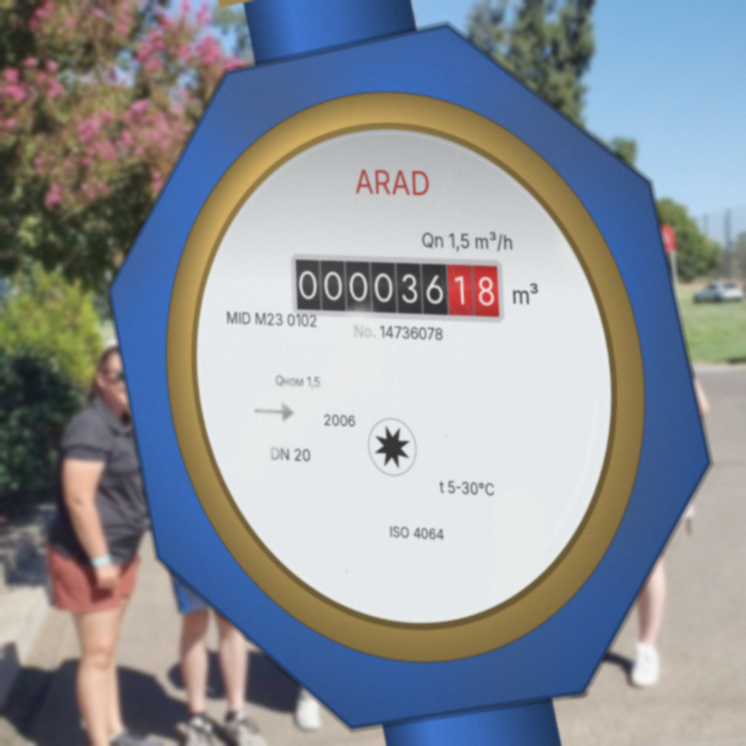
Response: 36.18 (m³)
